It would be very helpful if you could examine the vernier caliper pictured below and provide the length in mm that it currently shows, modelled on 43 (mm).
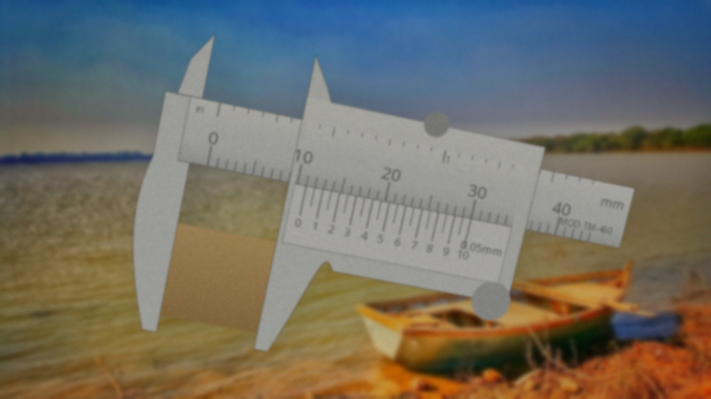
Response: 11.0 (mm)
